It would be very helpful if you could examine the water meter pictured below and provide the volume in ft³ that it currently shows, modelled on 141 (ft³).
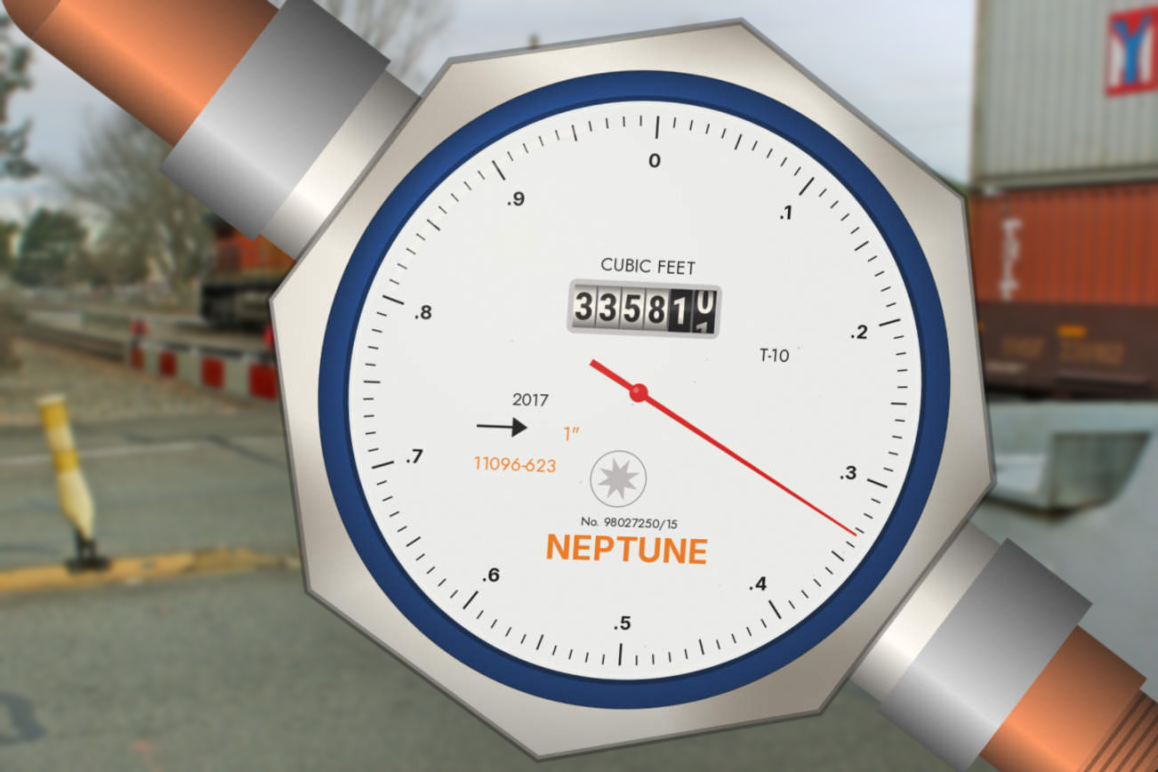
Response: 335810.33 (ft³)
